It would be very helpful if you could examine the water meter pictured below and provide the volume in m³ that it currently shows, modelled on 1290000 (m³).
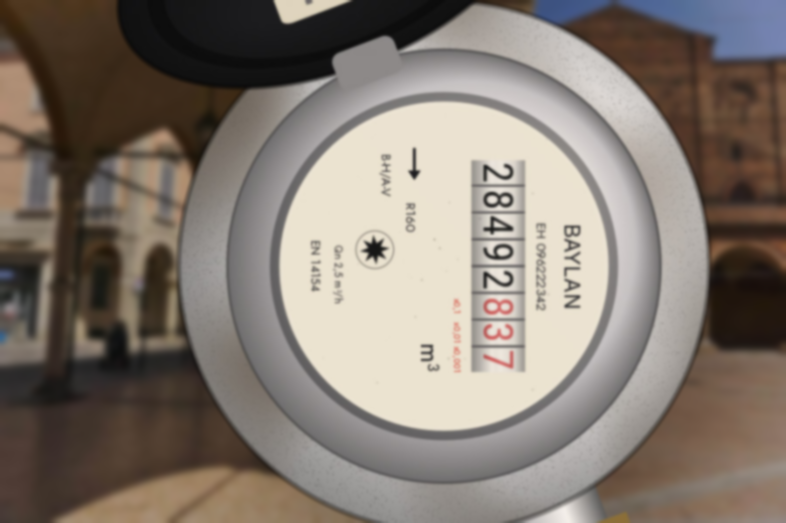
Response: 28492.837 (m³)
